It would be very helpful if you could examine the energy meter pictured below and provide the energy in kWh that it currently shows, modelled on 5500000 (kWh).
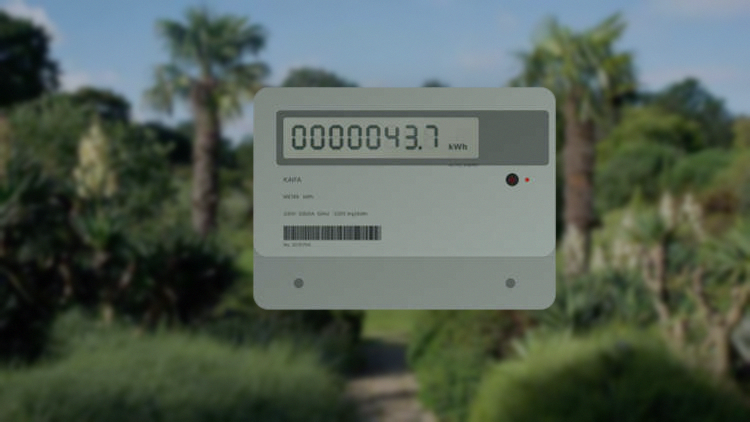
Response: 43.7 (kWh)
